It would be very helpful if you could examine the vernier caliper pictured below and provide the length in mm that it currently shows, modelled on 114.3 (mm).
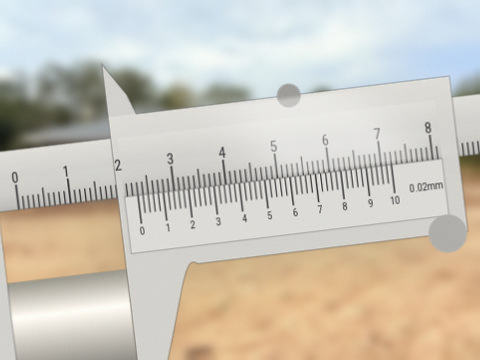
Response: 23.0 (mm)
